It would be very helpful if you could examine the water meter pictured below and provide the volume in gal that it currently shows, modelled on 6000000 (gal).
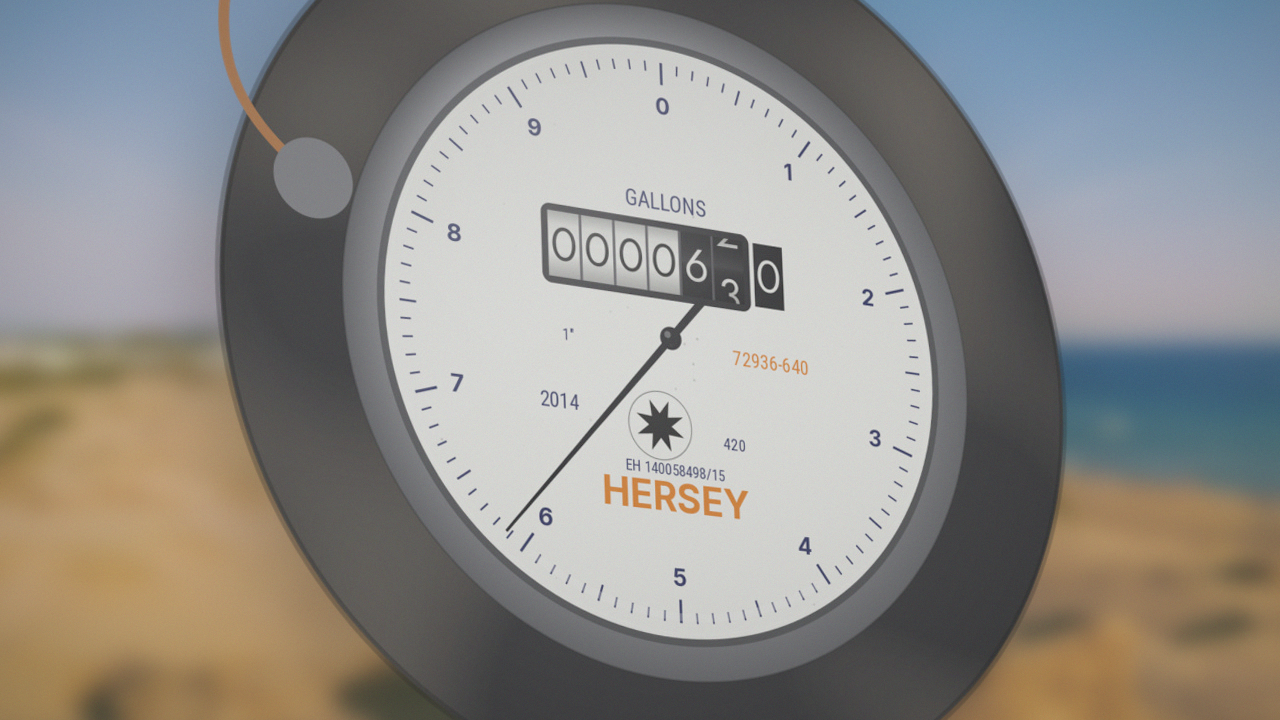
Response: 626.1 (gal)
